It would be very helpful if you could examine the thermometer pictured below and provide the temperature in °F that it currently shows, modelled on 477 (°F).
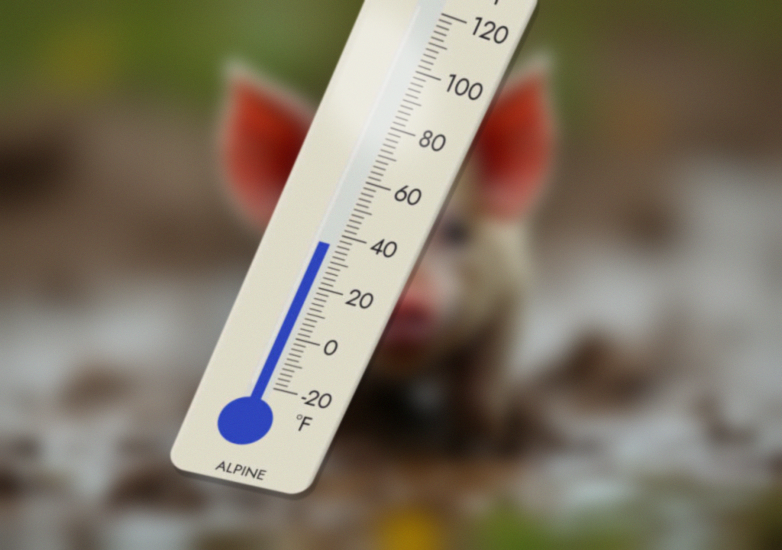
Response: 36 (°F)
